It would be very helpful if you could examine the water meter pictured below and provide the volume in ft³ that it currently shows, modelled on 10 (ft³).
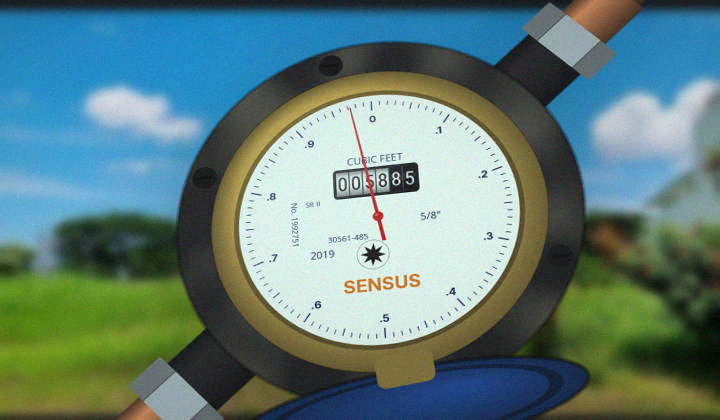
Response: 5884.97 (ft³)
